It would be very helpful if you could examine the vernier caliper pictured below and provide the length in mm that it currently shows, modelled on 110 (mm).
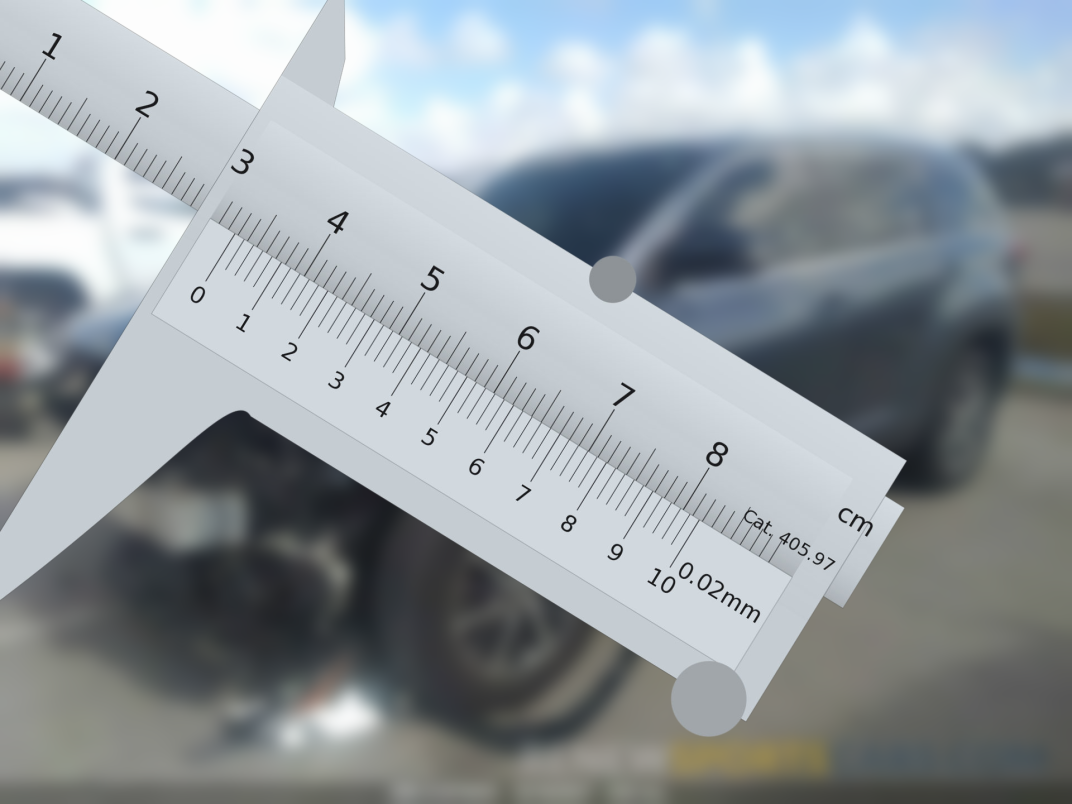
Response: 32.7 (mm)
